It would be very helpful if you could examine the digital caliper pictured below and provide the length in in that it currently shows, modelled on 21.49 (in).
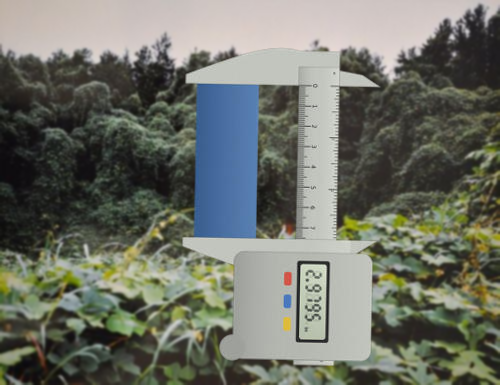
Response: 2.9795 (in)
